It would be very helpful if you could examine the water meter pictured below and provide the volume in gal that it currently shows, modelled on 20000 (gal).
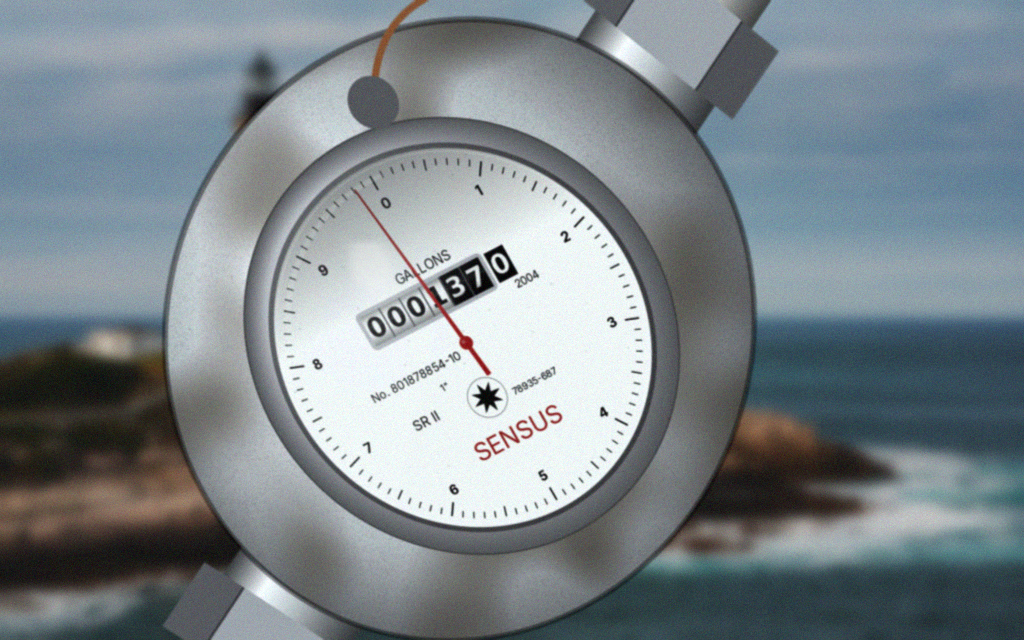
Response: 1369.8 (gal)
